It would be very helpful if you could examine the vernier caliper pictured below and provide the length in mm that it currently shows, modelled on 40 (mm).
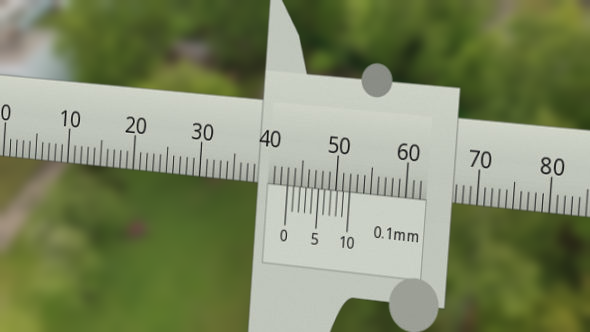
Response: 43.0 (mm)
